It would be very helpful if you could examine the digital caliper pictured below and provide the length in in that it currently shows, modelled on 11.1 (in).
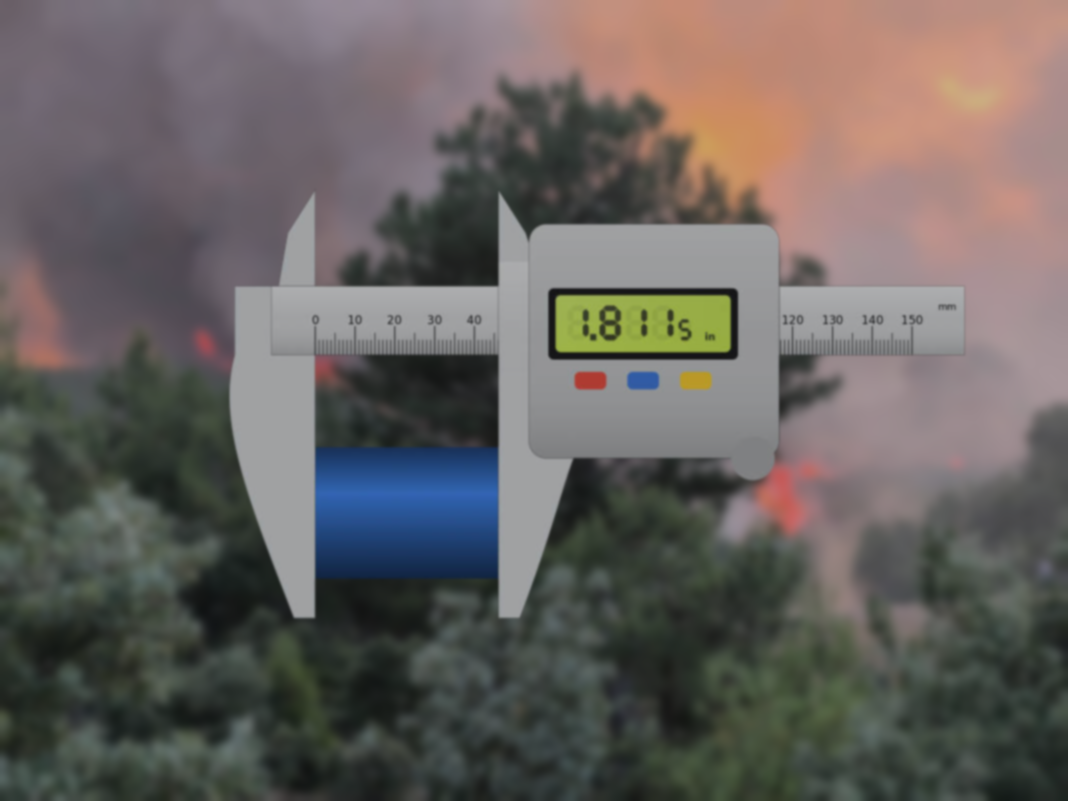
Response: 1.8115 (in)
